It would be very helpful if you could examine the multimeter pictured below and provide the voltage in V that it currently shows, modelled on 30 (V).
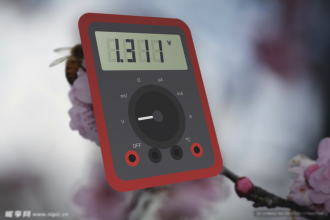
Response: 1.311 (V)
